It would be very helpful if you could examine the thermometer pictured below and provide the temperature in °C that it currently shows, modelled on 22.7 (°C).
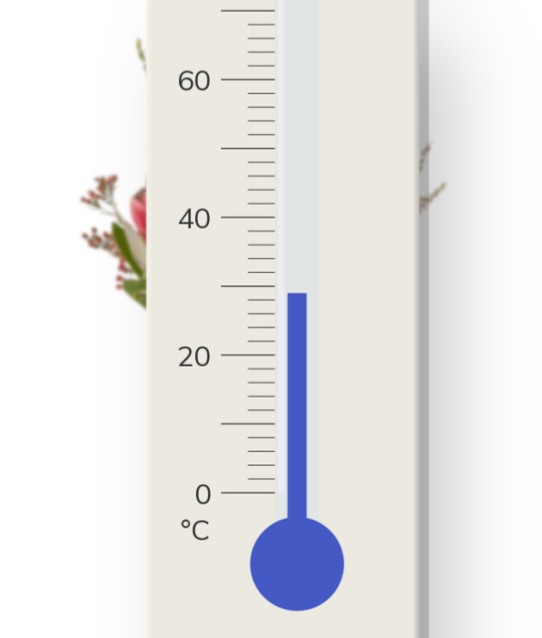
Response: 29 (°C)
